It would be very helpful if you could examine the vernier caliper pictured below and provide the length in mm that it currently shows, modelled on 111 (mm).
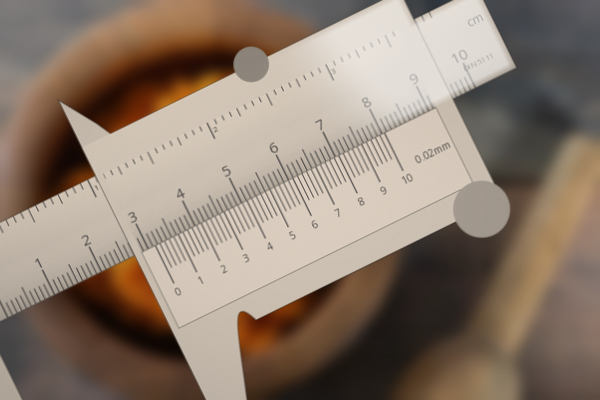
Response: 31.5 (mm)
